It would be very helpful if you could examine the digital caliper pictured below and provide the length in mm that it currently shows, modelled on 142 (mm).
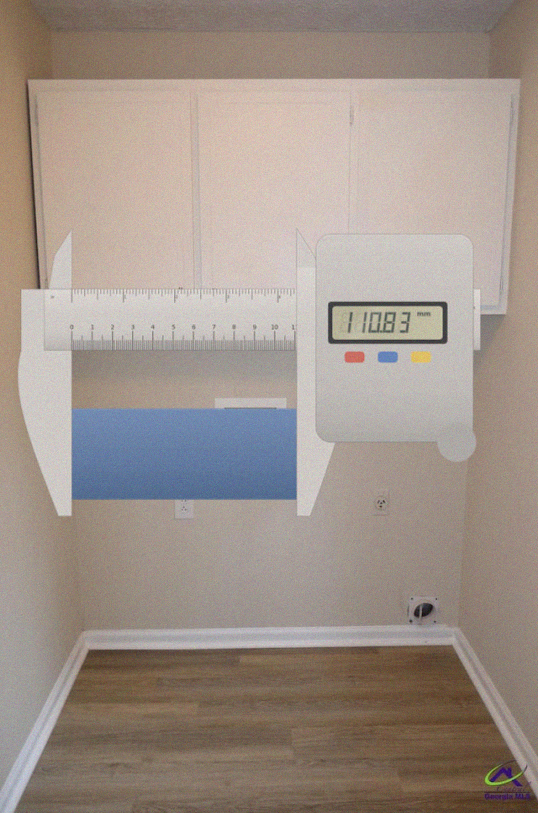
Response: 110.83 (mm)
